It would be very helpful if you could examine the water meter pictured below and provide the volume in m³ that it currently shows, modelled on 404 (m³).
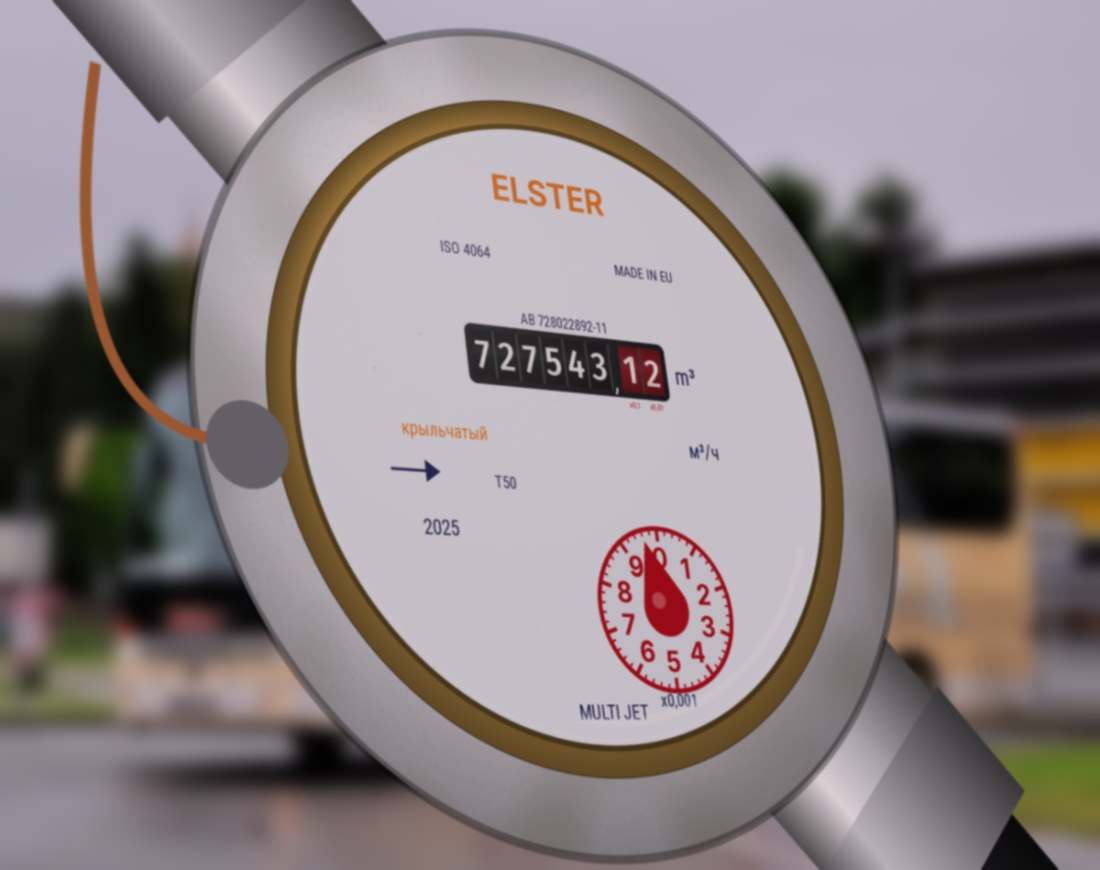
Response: 727543.119 (m³)
